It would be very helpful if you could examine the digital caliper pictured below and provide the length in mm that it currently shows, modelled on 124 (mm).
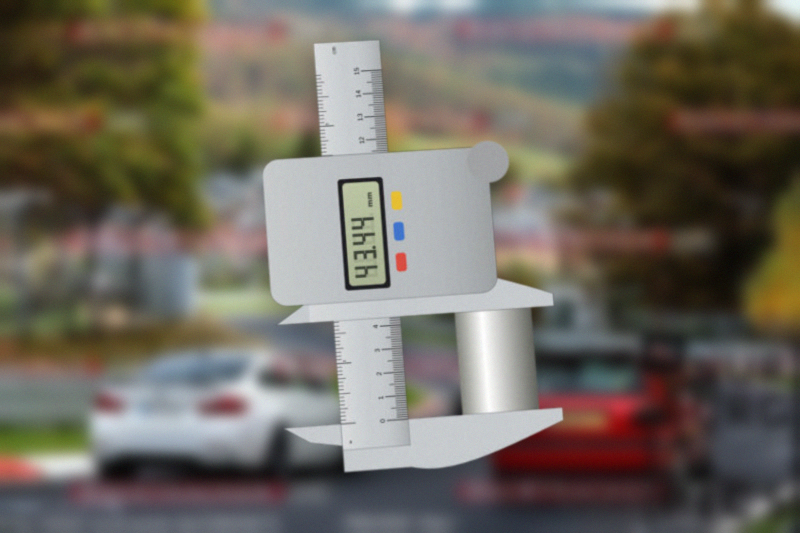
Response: 43.44 (mm)
